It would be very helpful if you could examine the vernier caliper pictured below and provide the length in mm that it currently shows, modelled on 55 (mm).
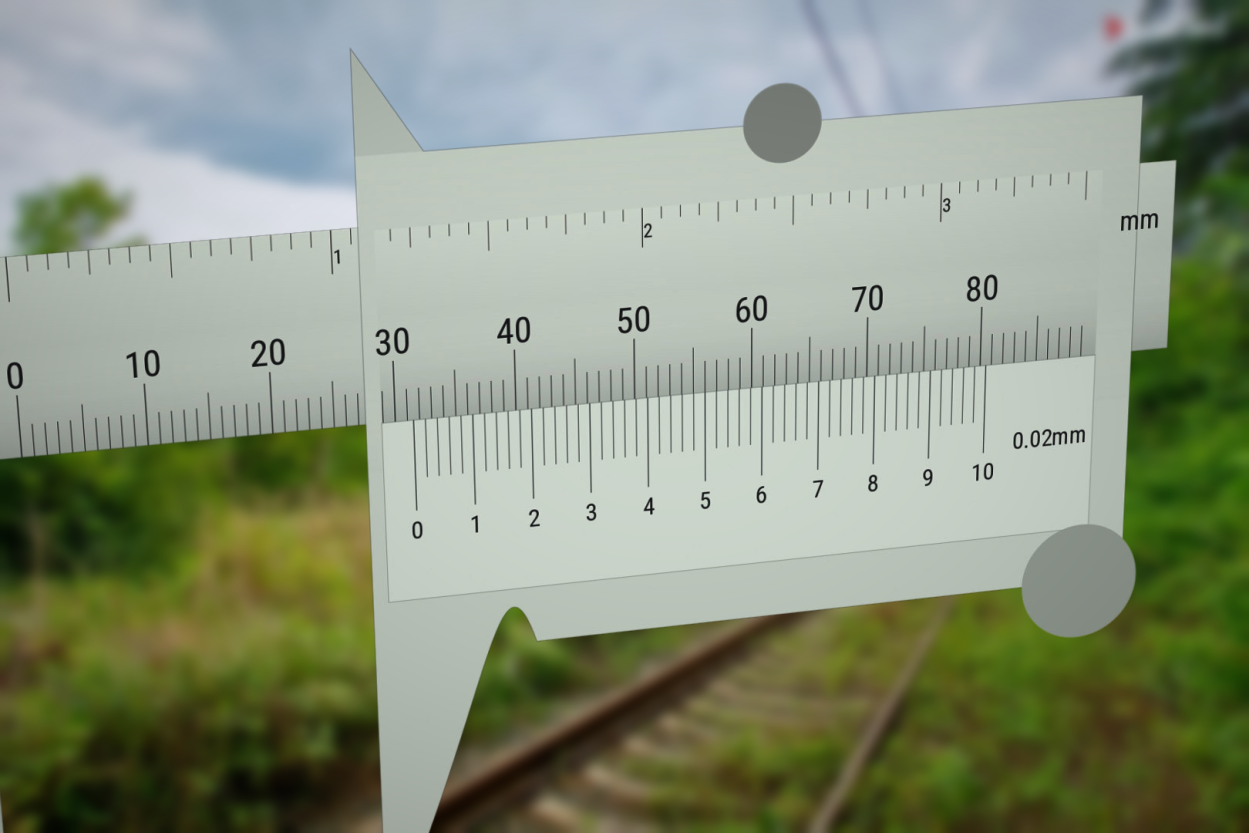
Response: 31.5 (mm)
